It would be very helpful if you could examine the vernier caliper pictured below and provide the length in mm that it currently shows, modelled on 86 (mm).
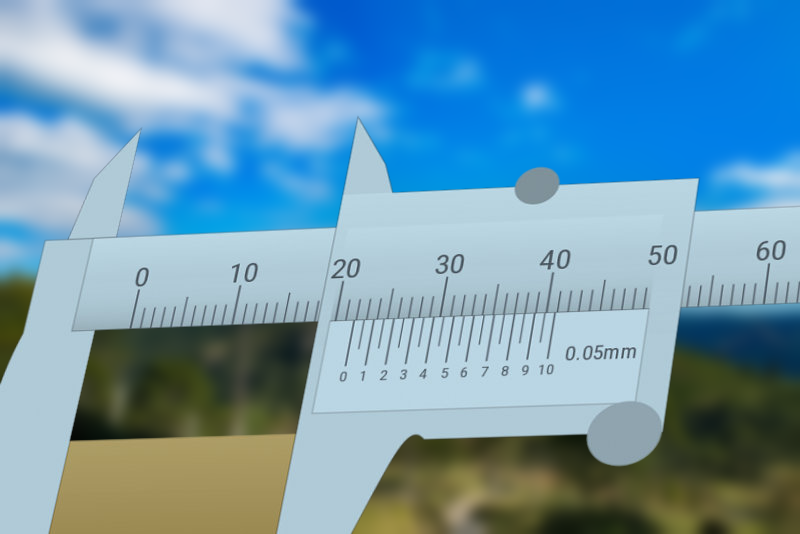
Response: 21.8 (mm)
